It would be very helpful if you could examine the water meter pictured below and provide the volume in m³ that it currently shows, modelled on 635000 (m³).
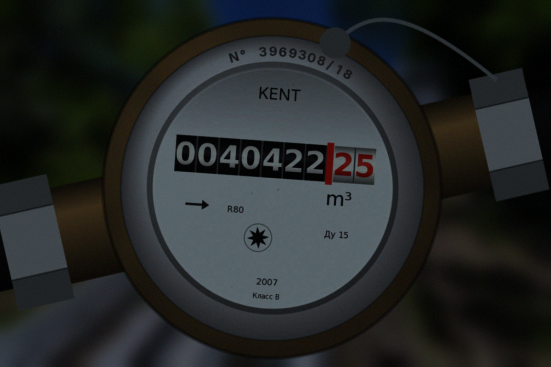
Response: 40422.25 (m³)
